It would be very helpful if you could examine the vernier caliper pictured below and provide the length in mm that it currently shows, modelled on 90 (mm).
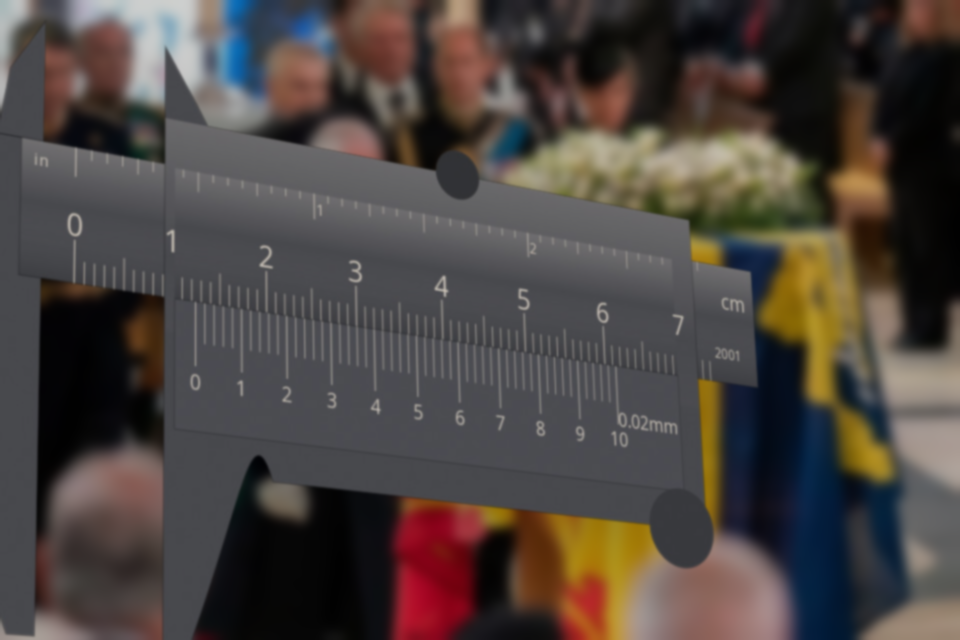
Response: 12.4 (mm)
